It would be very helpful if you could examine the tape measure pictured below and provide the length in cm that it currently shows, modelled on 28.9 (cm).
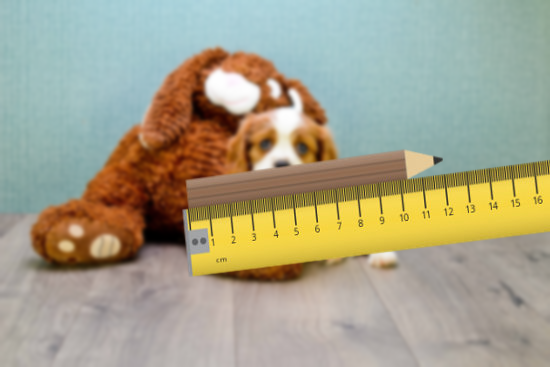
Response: 12 (cm)
